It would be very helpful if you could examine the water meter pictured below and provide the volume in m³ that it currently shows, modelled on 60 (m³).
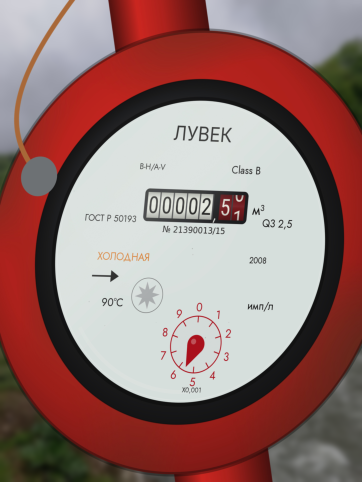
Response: 2.505 (m³)
